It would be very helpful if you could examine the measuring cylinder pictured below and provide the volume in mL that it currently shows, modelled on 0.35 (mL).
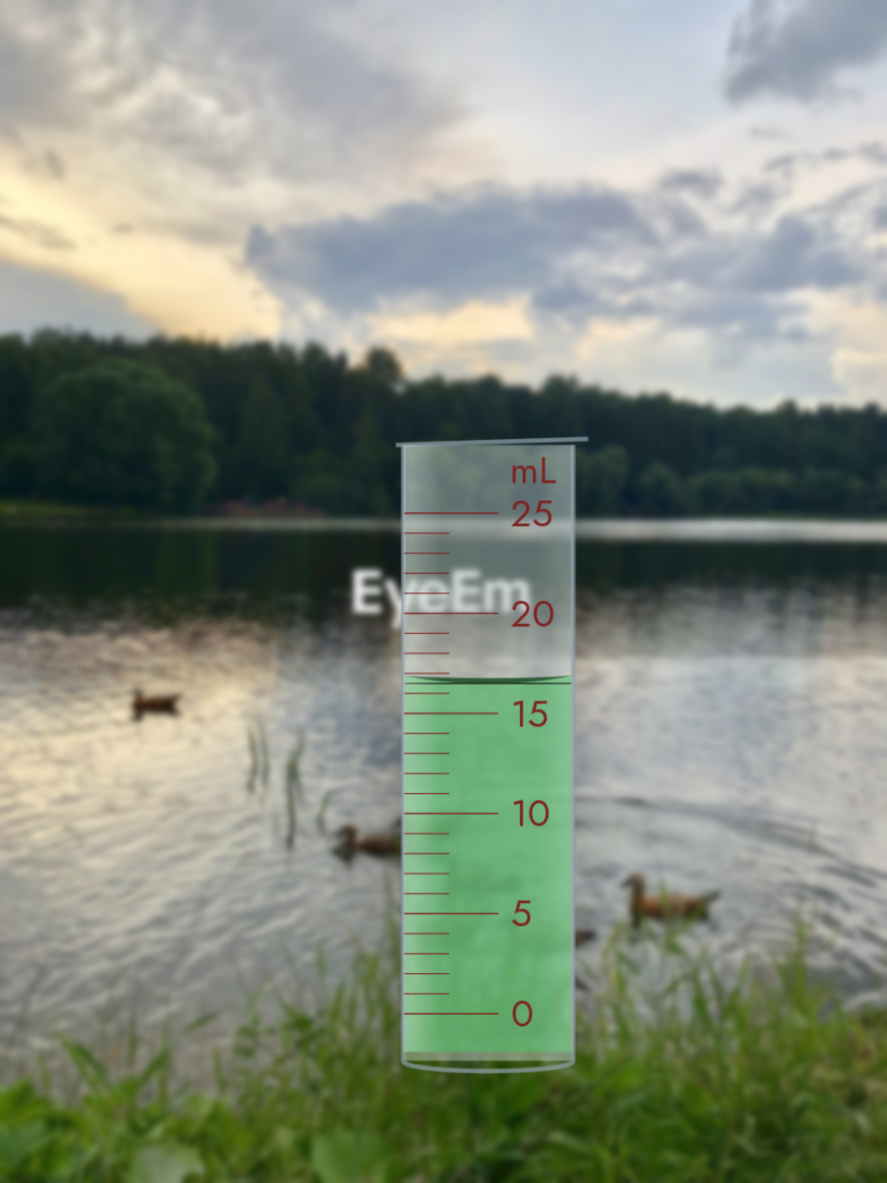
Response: 16.5 (mL)
